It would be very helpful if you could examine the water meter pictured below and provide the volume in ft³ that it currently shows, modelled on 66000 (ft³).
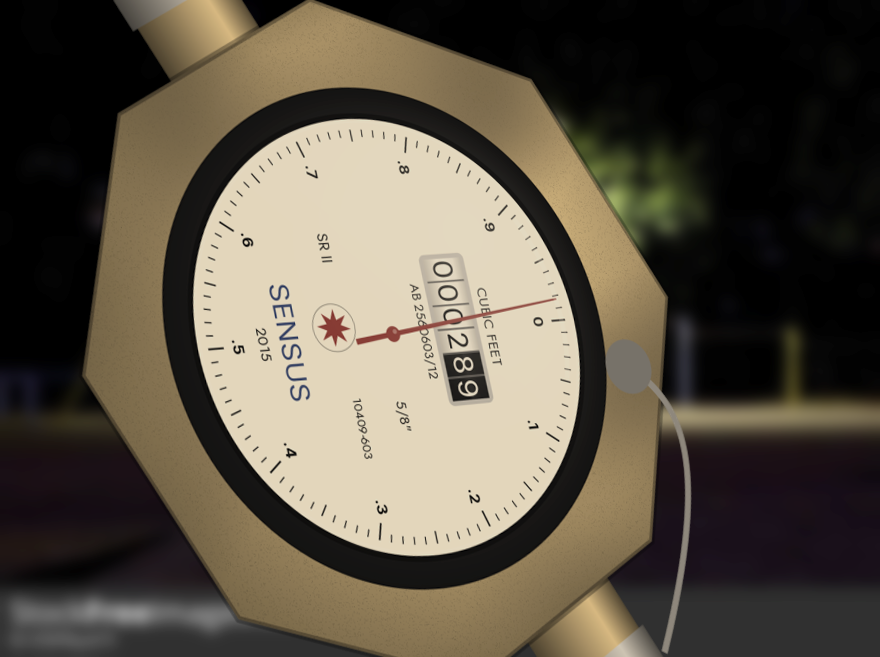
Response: 288.98 (ft³)
